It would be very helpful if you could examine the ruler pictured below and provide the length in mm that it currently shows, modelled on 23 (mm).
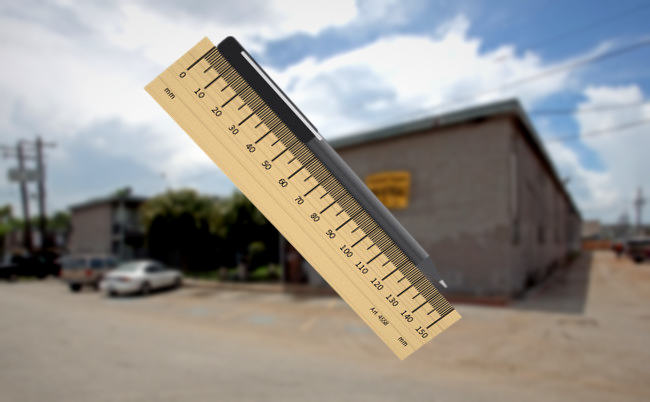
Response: 140 (mm)
